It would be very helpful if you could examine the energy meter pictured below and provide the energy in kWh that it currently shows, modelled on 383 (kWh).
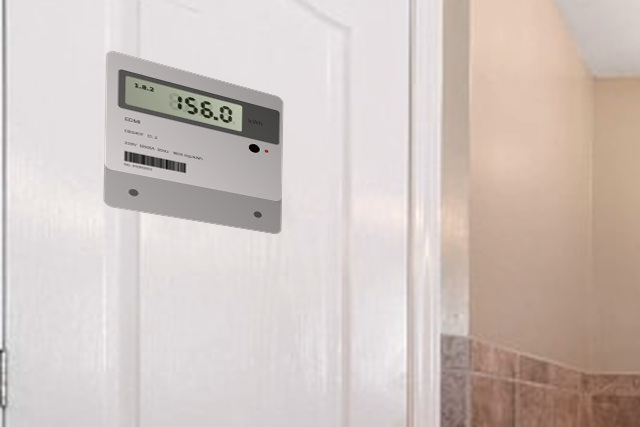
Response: 156.0 (kWh)
